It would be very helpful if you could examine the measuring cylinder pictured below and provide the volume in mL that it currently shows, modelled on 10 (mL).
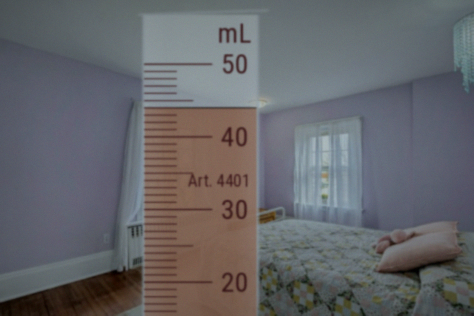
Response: 44 (mL)
